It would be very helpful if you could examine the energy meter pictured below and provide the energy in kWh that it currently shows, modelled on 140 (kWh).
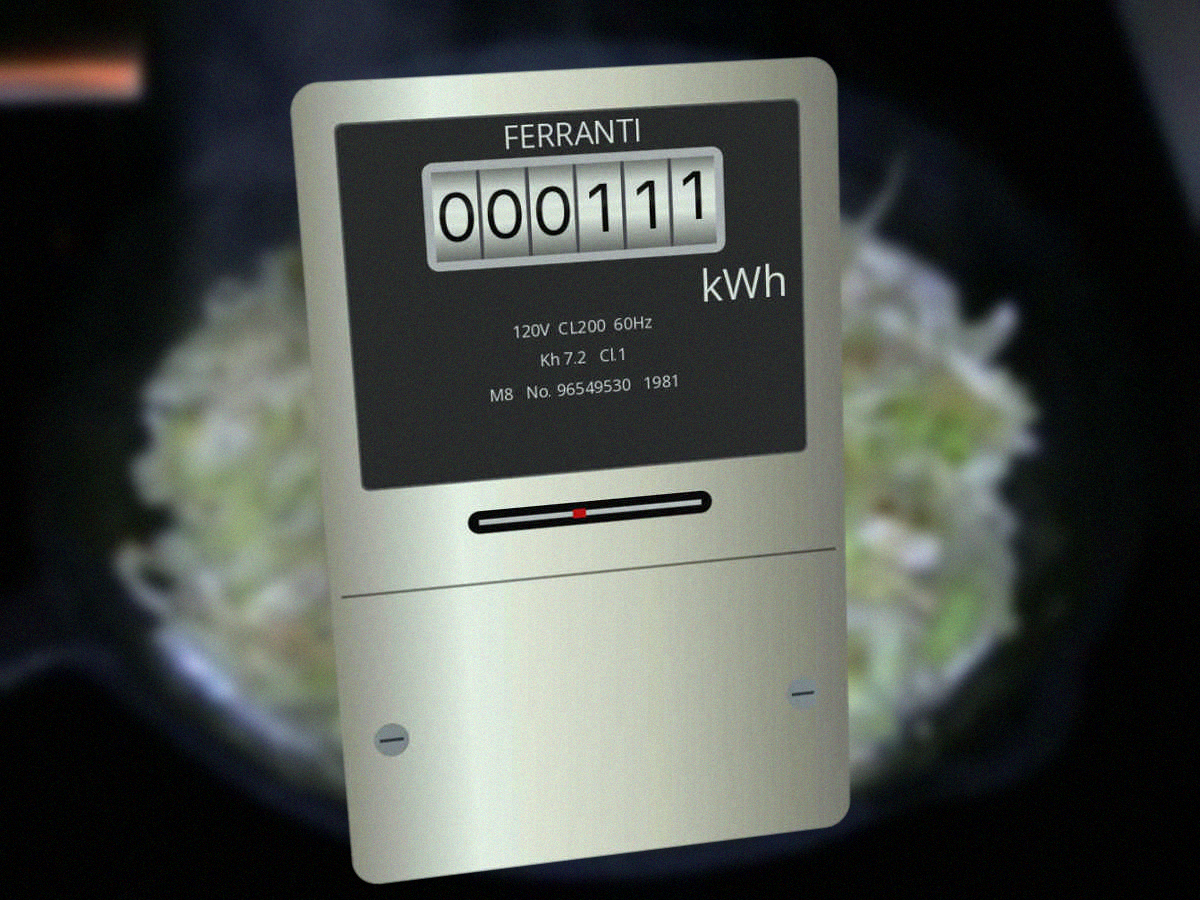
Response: 111 (kWh)
